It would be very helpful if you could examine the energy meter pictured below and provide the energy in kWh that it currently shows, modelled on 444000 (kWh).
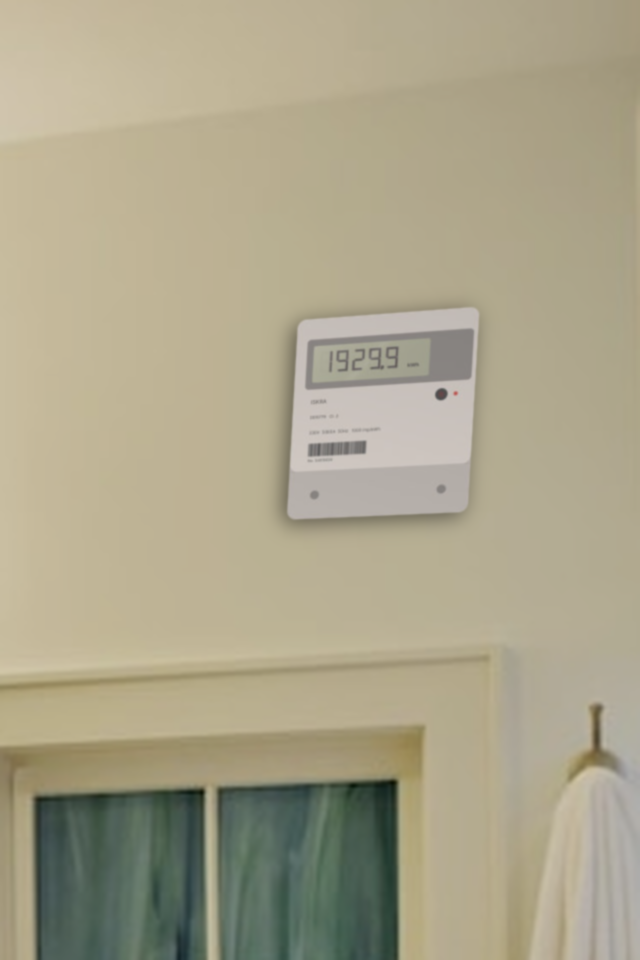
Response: 1929.9 (kWh)
